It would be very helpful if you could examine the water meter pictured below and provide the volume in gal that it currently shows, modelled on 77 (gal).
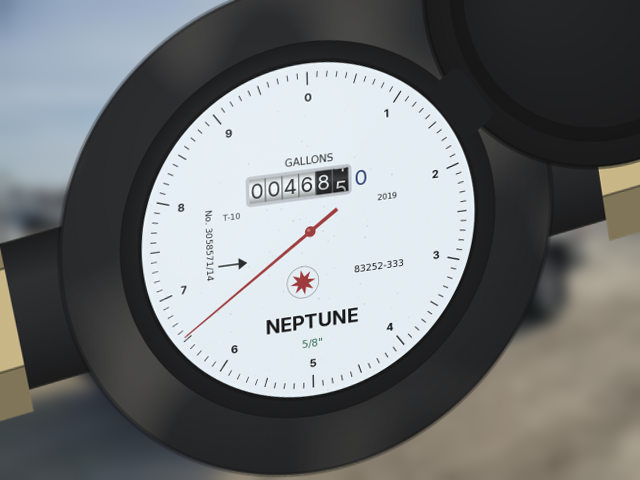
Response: 46846.5 (gal)
